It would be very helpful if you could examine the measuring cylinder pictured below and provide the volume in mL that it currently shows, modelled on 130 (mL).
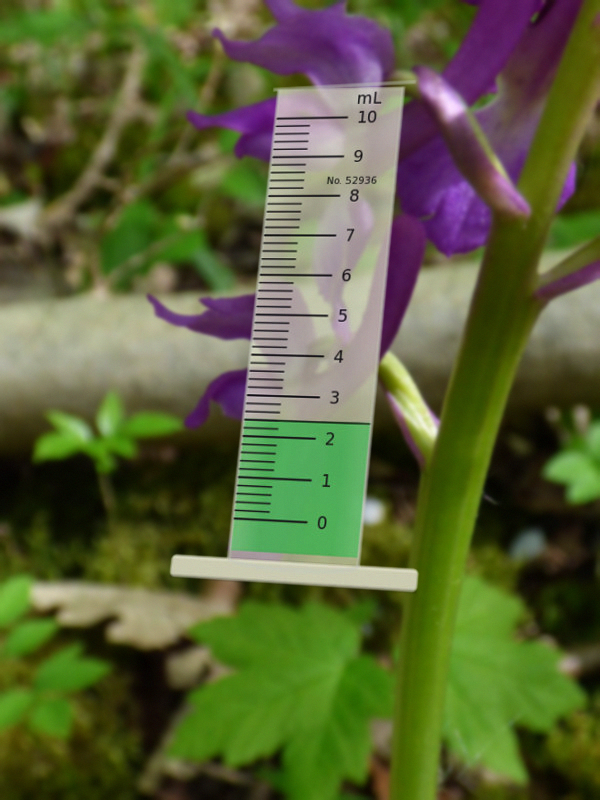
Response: 2.4 (mL)
